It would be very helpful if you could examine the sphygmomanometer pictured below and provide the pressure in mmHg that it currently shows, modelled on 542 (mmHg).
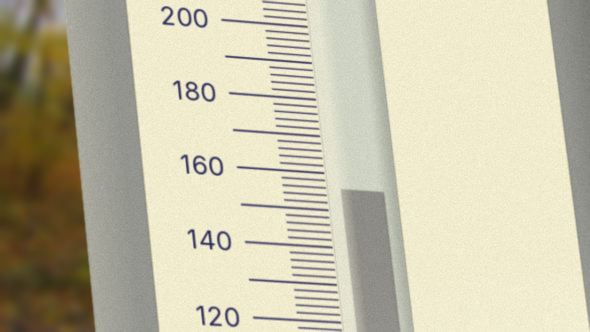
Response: 156 (mmHg)
